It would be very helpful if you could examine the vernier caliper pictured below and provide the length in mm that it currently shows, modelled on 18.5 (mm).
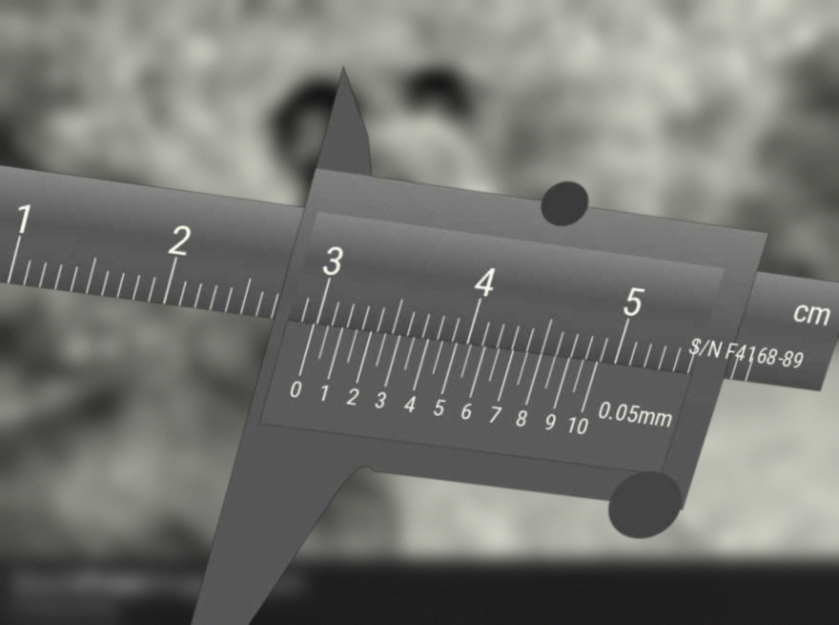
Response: 29.8 (mm)
